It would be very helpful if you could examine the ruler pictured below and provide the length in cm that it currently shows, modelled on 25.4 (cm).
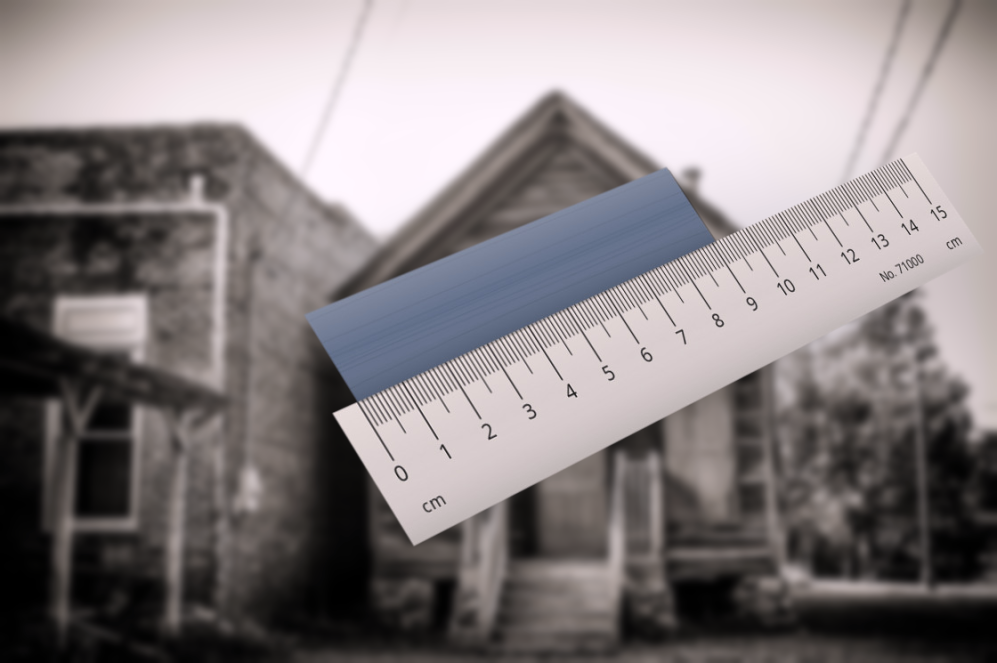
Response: 9.1 (cm)
